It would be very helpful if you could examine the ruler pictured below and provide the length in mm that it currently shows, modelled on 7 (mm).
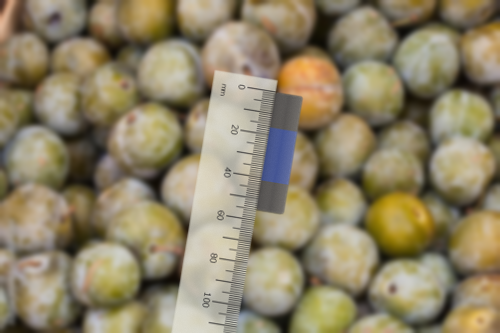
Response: 55 (mm)
